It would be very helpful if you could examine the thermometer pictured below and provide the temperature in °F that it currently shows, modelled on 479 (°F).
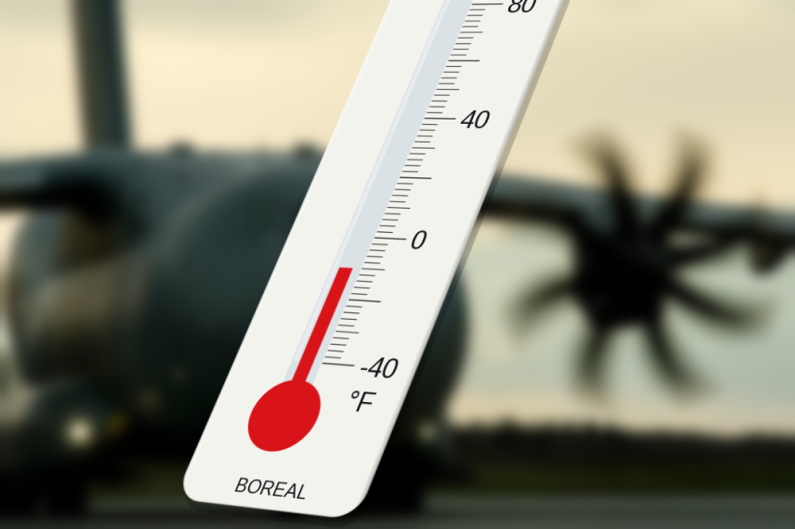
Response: -10 (°F)
